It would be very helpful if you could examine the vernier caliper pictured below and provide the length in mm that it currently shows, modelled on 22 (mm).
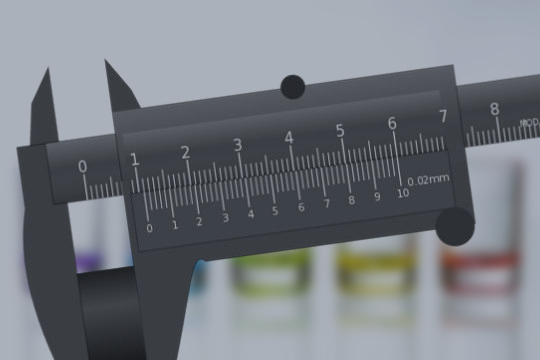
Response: 11.0 (mm)
